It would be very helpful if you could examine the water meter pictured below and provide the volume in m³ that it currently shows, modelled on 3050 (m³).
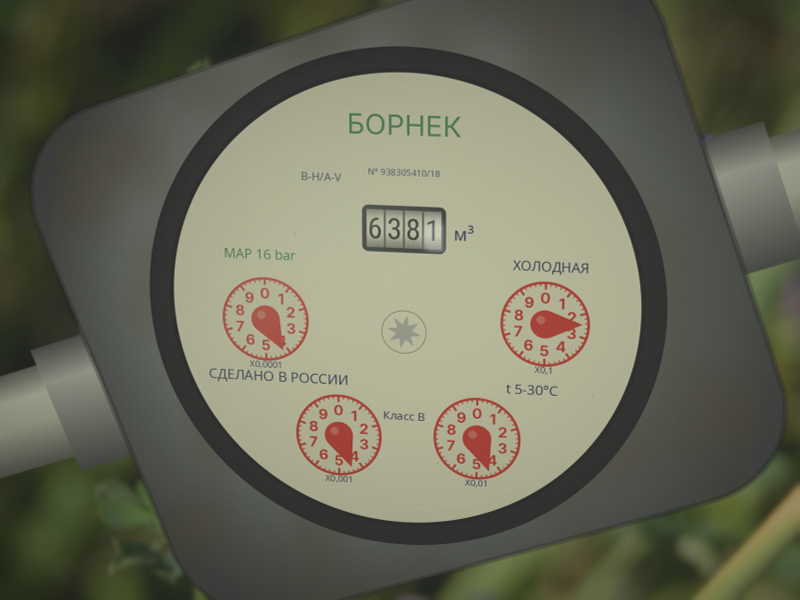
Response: 6381.2444 (m³)
